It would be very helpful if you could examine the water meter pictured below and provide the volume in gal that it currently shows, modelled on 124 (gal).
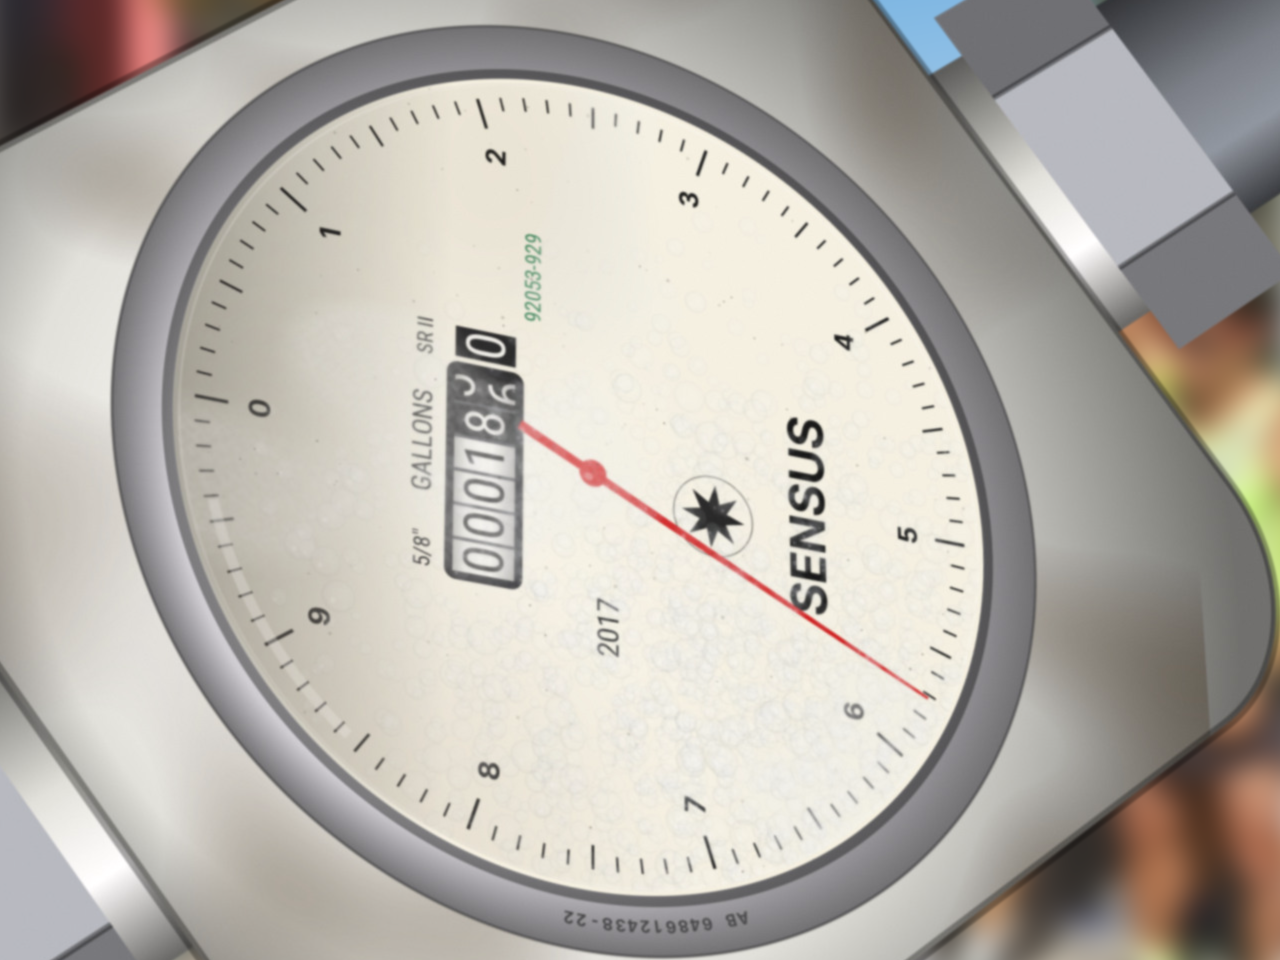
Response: 1855.7 (gal)
